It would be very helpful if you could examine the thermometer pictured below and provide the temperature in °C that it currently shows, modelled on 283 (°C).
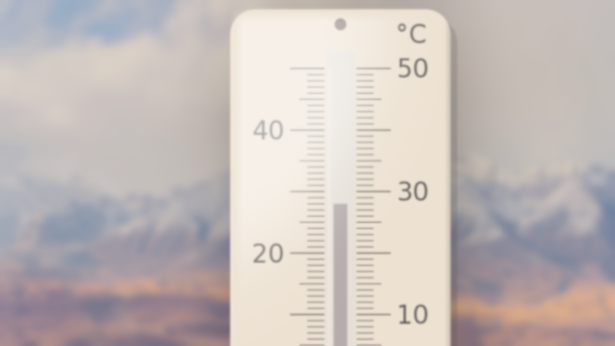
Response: 28 (°C)
